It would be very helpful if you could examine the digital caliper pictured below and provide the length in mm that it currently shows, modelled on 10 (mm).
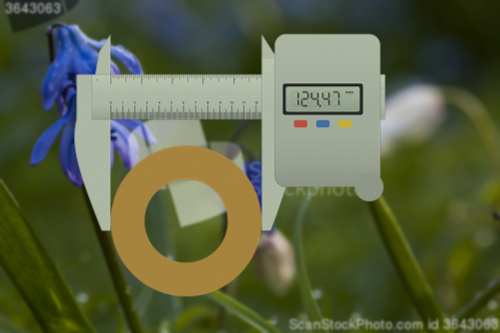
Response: 124.47 (mm)
